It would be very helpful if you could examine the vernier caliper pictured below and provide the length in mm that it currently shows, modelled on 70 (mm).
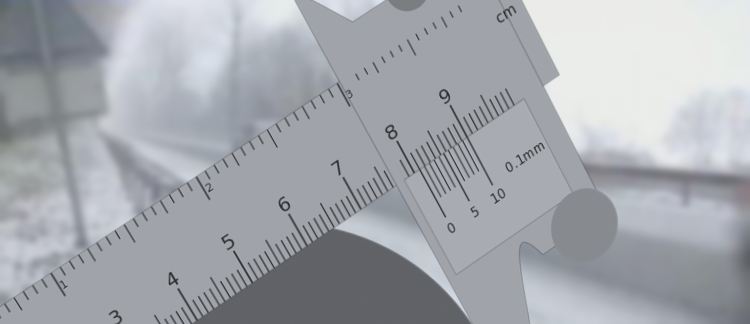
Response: 81.0 (mm)
